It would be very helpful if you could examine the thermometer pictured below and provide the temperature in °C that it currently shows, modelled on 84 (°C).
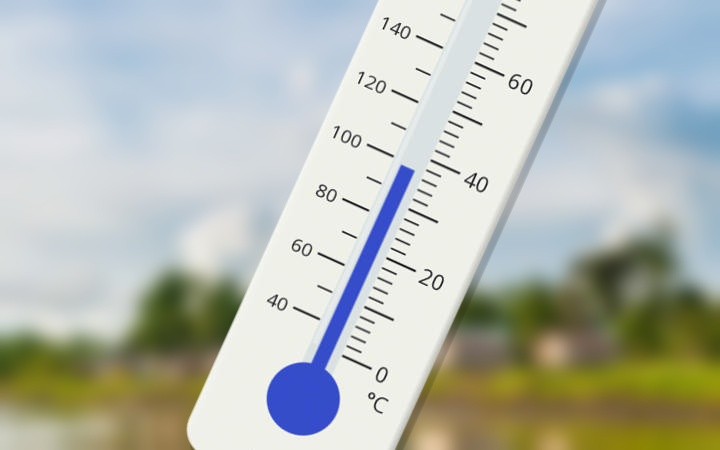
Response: 37 (°C)
